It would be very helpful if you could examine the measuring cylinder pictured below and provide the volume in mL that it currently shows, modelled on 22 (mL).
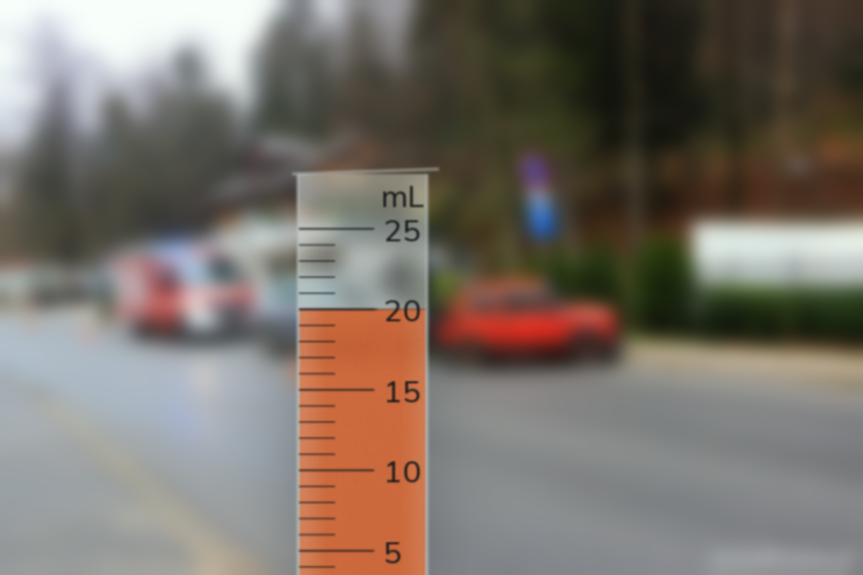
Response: 20 (mL)
